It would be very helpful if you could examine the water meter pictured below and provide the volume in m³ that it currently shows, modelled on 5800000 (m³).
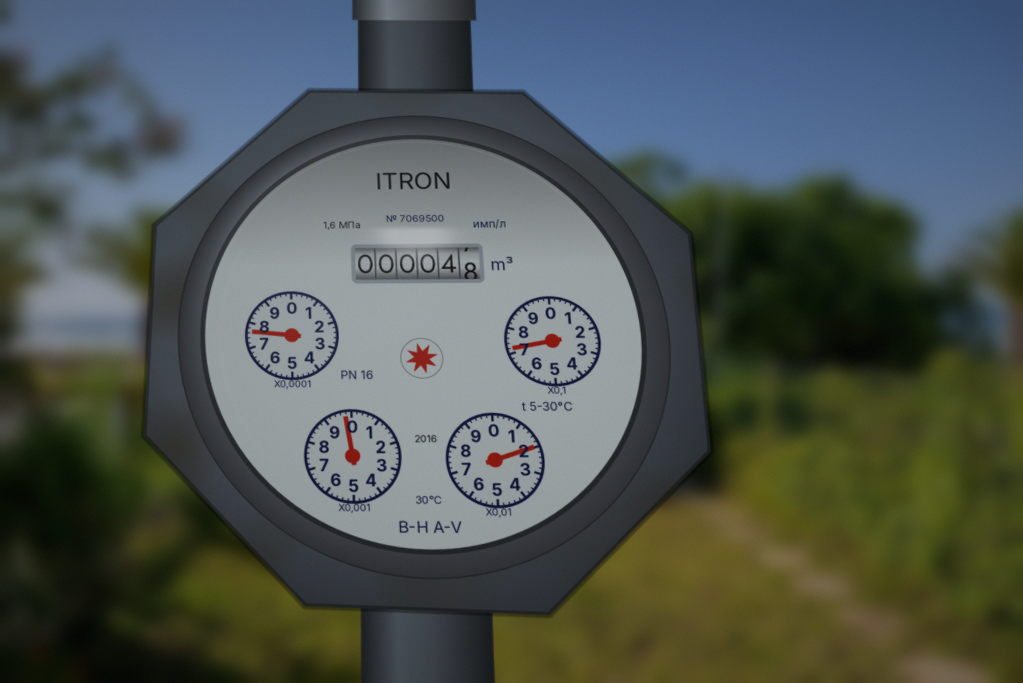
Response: 47.7197 (m³)
